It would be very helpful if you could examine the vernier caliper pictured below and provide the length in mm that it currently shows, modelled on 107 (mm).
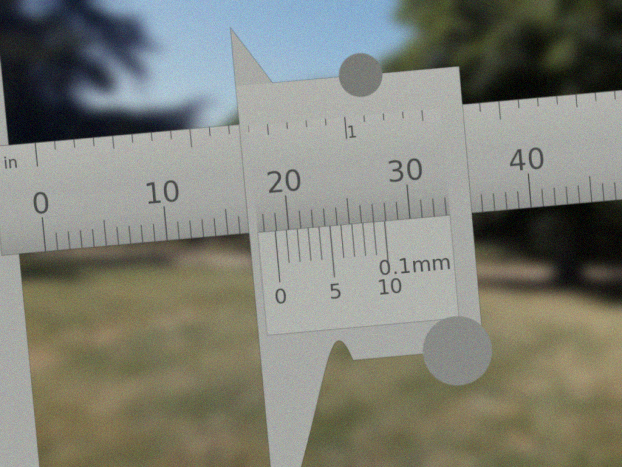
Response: 18.9 (mm)
